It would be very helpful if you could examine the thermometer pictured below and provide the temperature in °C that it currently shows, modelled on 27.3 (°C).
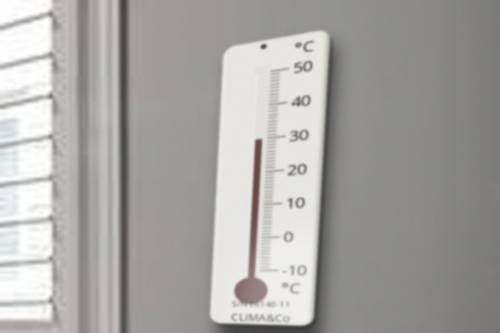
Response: 30 (°C)
